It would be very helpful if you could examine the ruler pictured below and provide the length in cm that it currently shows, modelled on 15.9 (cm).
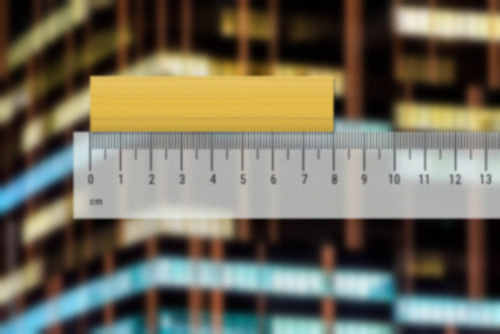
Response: 8 (cm)
